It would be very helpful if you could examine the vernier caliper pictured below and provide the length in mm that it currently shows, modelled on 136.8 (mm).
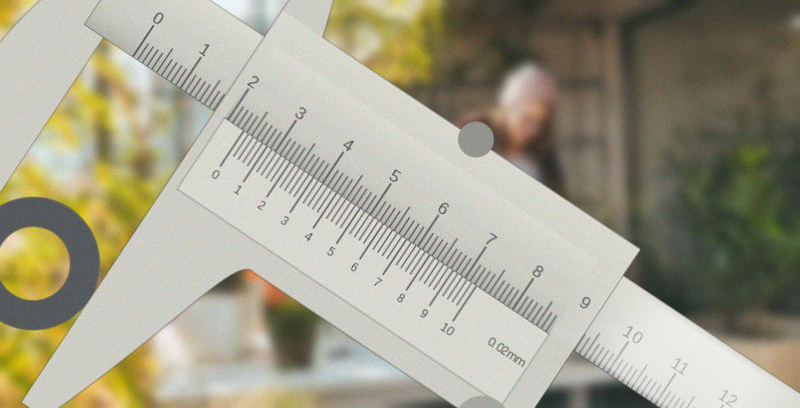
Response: 23.4 (mm)
